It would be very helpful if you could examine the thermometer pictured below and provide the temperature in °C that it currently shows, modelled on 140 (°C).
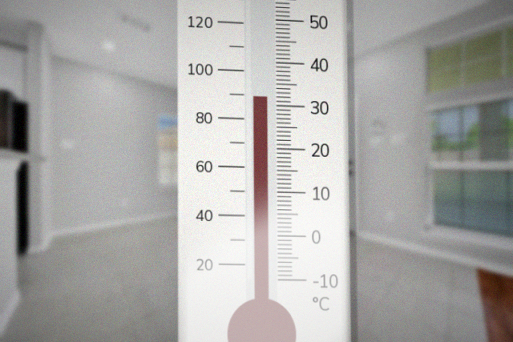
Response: 32 (°C)
